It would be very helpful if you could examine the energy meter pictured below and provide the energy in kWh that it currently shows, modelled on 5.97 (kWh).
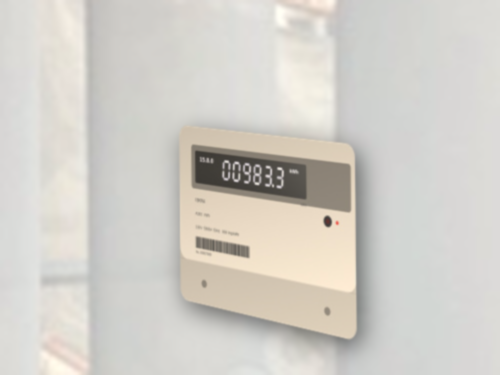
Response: 983.3 (kWh)
